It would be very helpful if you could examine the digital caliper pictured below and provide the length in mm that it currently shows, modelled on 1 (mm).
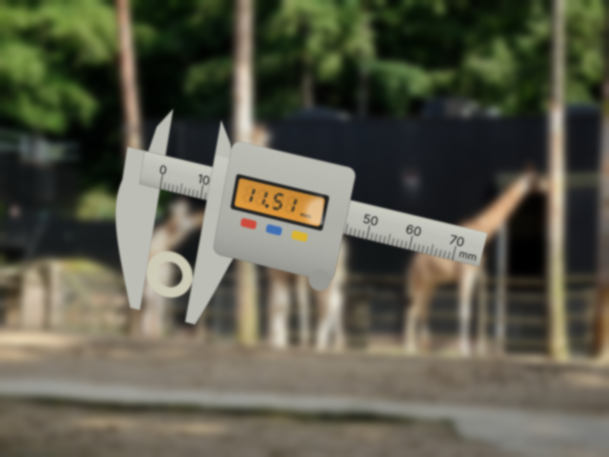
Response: 11.51 (mm)
